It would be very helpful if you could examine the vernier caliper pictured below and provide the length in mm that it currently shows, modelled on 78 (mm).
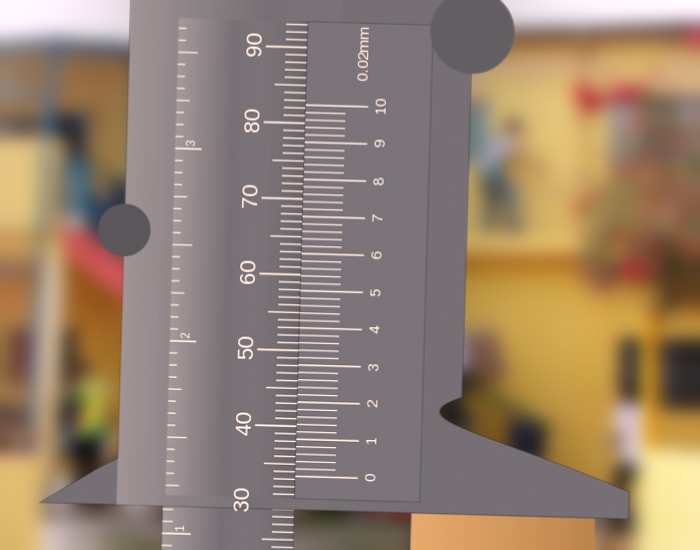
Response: 33.4 (mm)
